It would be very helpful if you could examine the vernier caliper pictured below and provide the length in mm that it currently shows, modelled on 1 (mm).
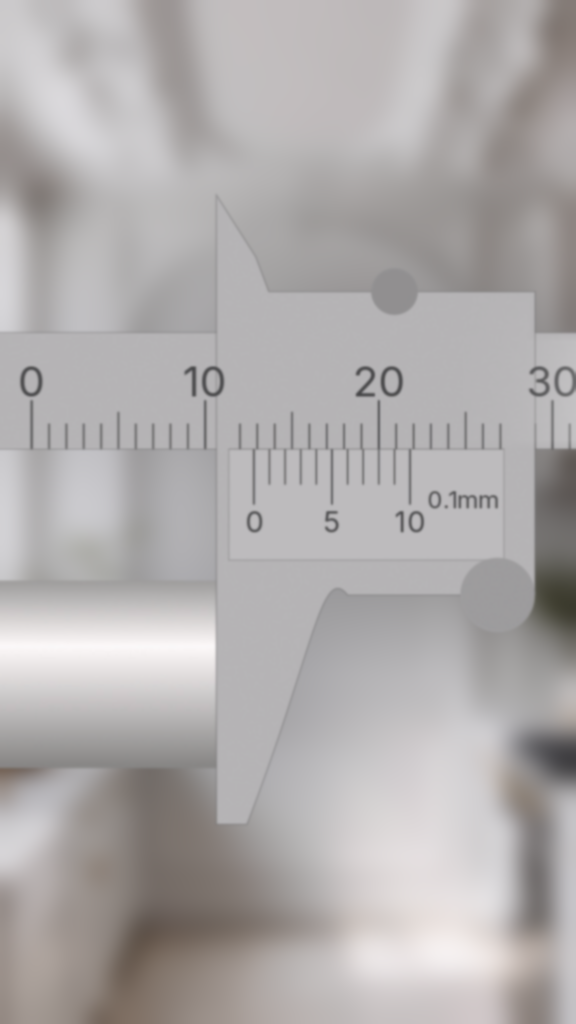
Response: 12.8 (mm)
